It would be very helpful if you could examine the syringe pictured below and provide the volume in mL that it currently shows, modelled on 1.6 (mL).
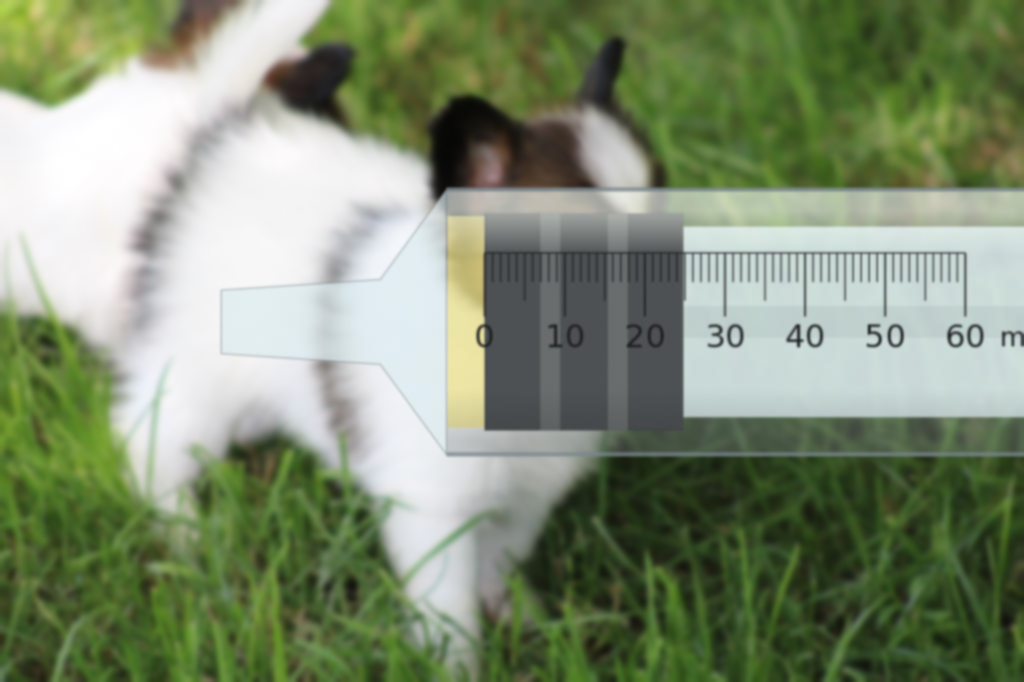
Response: 0 (mL)
